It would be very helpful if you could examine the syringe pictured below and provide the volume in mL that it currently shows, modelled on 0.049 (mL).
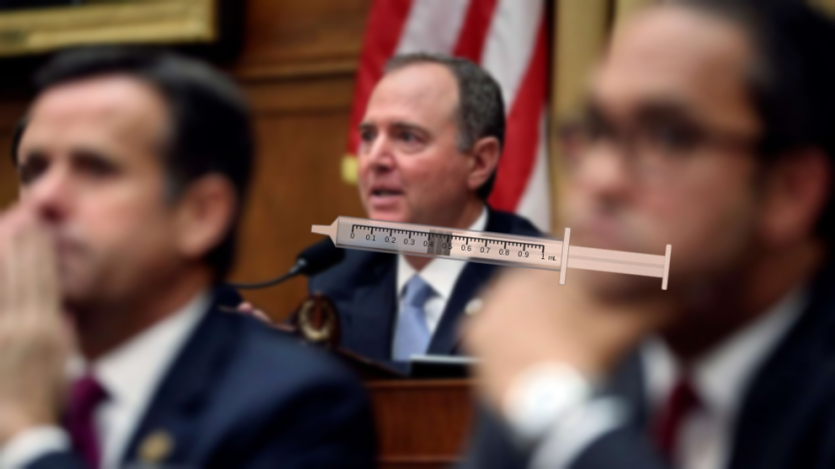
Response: 0.4 (mL)
